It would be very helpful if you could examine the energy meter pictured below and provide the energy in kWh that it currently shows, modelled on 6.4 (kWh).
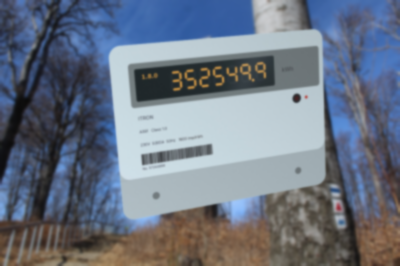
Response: 352549.9 (kWh)
